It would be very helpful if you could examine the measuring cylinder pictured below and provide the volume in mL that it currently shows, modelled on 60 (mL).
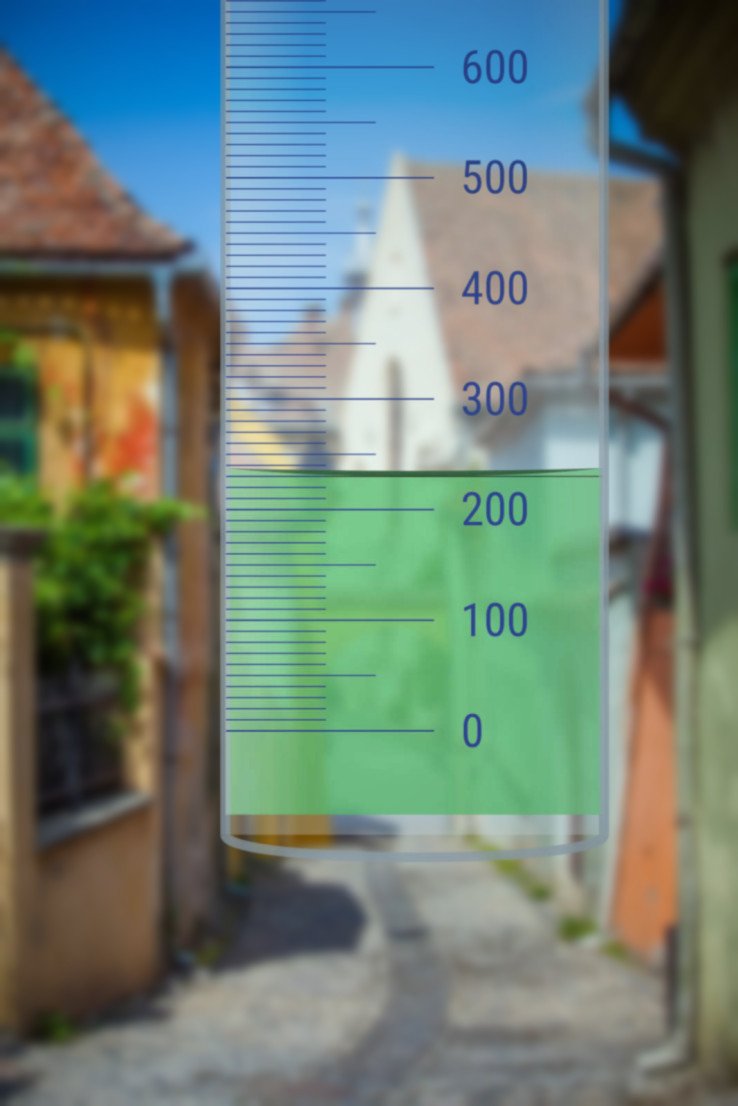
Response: 230 (mL)
